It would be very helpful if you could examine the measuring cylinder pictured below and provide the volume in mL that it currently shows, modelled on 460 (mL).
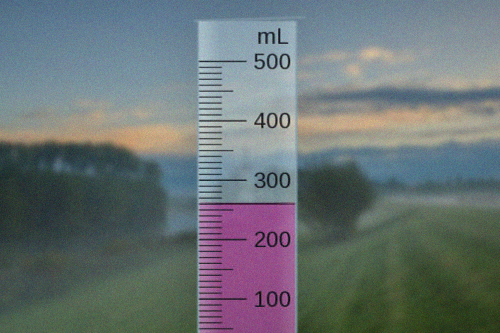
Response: 260 (mL)
